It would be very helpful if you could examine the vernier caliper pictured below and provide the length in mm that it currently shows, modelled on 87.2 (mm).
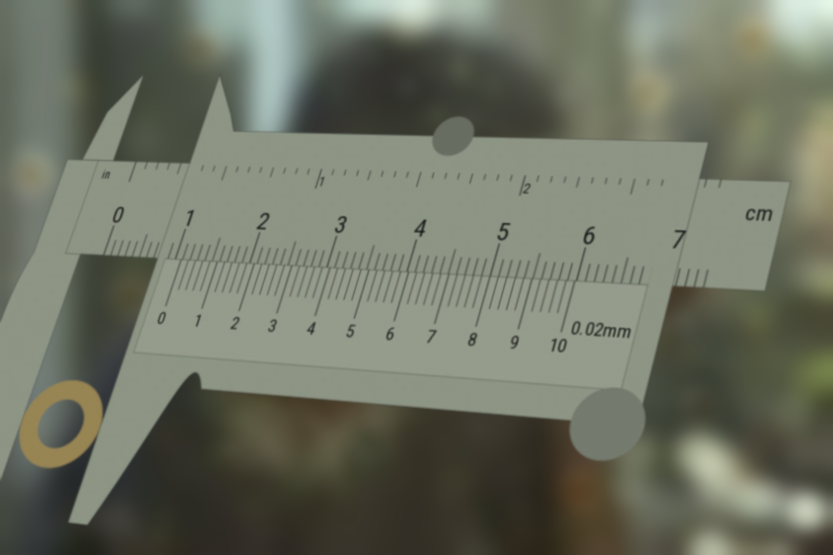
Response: 10.8 (mm)
